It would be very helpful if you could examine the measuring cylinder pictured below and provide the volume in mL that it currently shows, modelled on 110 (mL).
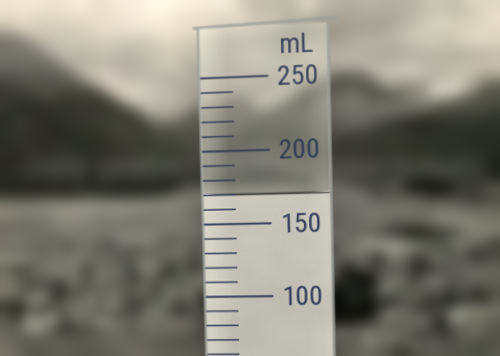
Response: 170 (mL)
